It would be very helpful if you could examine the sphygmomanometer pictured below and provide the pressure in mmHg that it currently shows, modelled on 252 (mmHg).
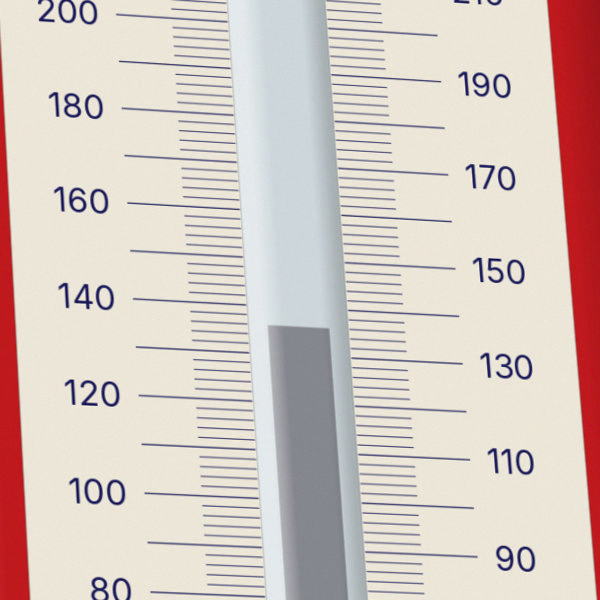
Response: 136 (mmHg)
